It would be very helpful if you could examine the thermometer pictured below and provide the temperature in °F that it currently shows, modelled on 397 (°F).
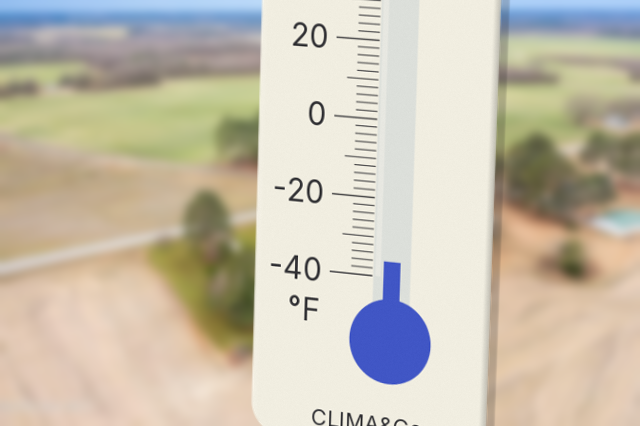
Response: -36 (°F)
